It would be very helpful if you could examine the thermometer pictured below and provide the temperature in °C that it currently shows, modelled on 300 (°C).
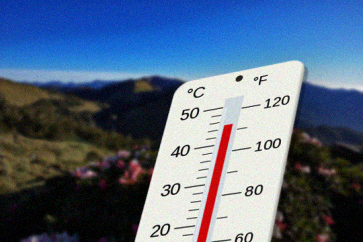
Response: 45 (°C)
